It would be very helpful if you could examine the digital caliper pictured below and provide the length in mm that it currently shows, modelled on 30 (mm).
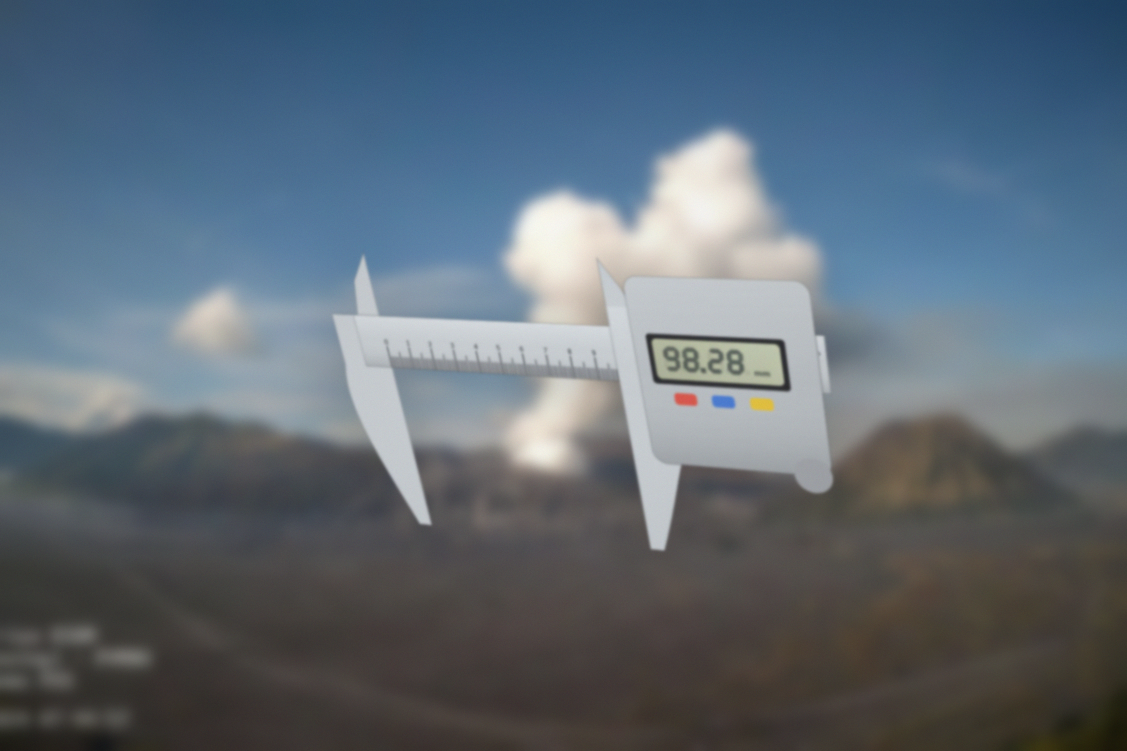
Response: 98.28 (mm)
